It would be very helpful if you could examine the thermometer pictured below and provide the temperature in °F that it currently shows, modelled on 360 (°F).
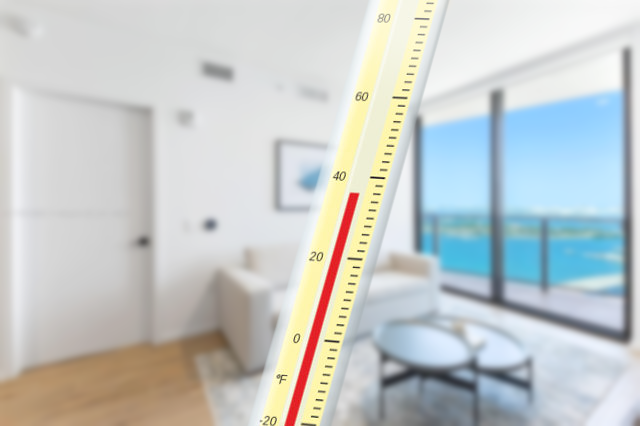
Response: 36 (°F)
